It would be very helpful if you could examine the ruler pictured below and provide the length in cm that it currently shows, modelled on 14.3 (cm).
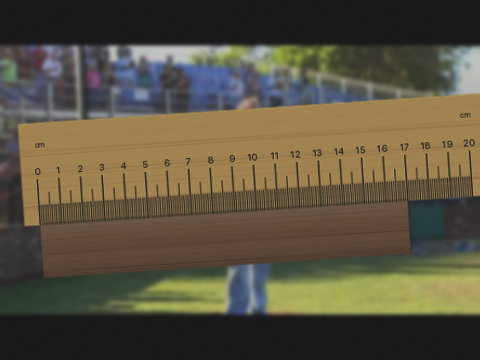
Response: 17 (cm)
